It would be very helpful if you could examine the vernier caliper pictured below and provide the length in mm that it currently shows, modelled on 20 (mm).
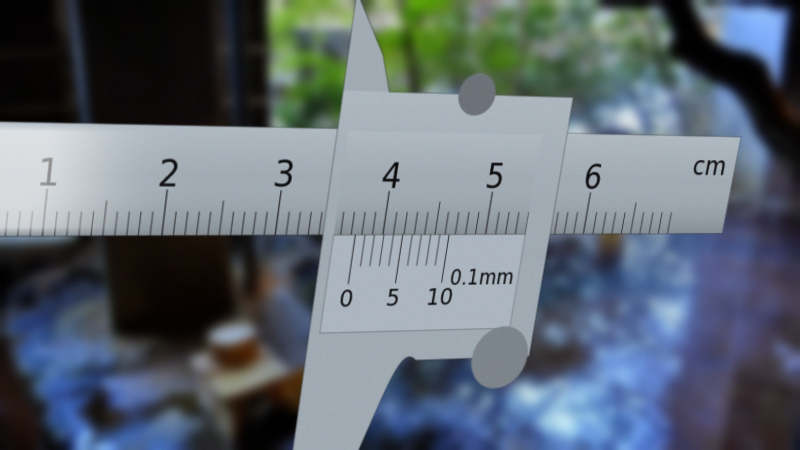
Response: 37.4 (mm)
